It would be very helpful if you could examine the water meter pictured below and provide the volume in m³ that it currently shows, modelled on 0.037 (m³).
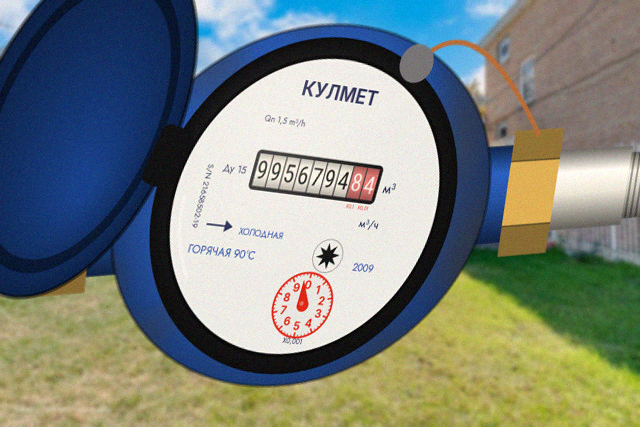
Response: 9956794.839 (m³)
